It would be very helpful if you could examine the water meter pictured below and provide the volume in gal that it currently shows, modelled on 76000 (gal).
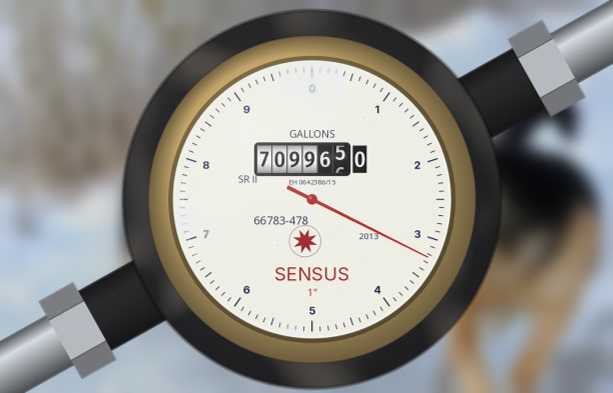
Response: 7099653.2 (gal)
